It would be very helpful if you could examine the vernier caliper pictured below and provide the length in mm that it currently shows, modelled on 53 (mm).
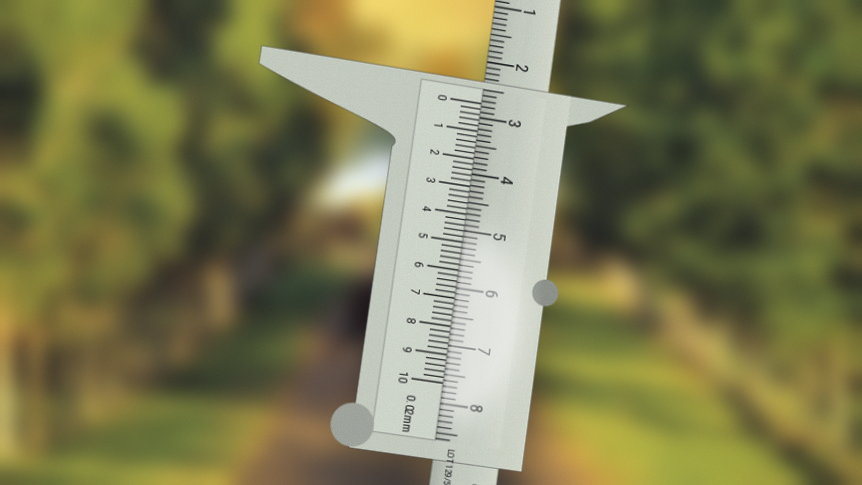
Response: 27.5 (mm)
